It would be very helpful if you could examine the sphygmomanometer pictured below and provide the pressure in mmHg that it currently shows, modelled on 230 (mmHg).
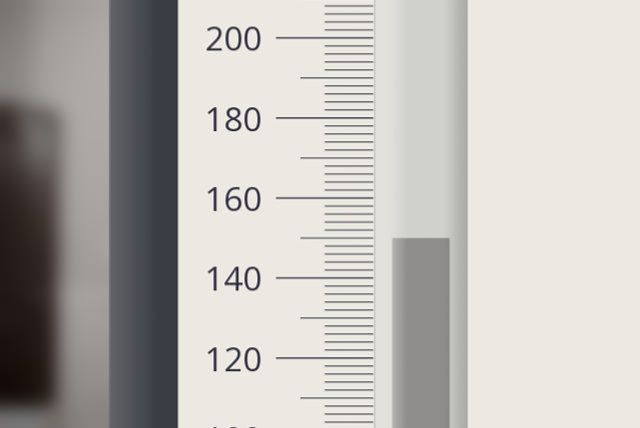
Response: 150 (mmHg)
